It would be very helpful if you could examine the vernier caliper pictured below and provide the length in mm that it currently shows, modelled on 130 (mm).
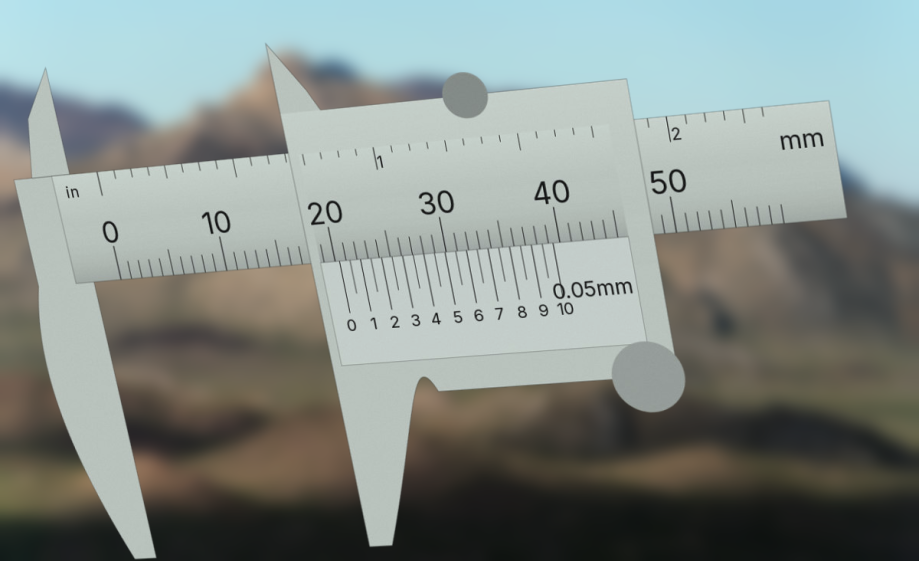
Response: 20.4 (mm)
